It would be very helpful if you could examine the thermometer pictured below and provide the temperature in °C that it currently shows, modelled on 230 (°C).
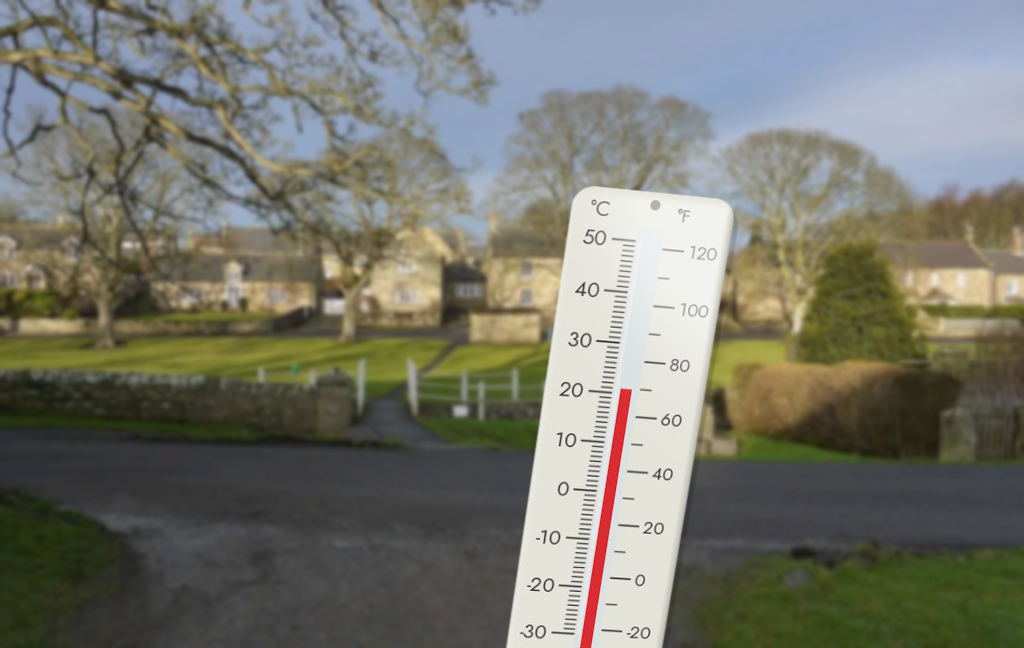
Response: 21 (°C)
